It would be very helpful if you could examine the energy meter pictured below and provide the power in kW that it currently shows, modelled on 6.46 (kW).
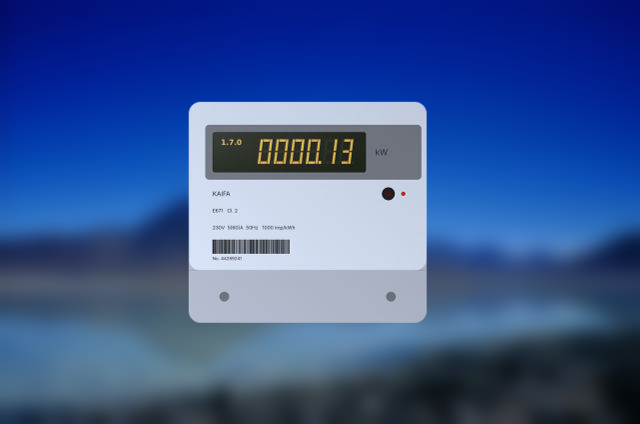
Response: 0.13 (kW)
